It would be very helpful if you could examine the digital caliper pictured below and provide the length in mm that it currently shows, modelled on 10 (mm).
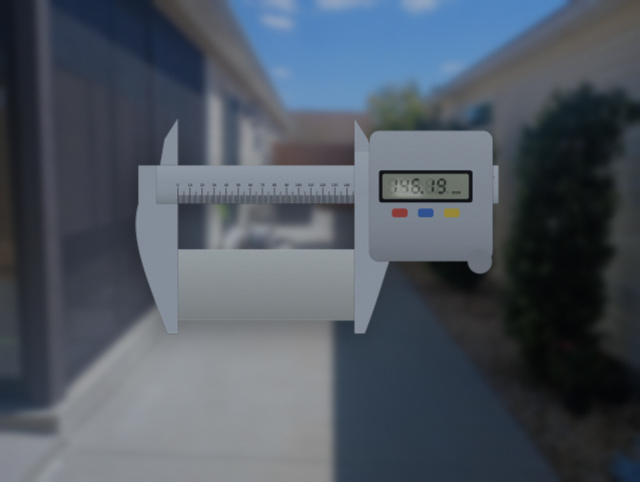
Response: 146.19 (mm)
